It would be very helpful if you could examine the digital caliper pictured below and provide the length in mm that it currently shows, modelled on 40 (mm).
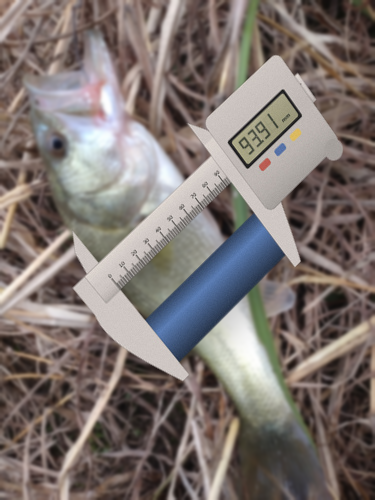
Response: 93.91 (mm)
